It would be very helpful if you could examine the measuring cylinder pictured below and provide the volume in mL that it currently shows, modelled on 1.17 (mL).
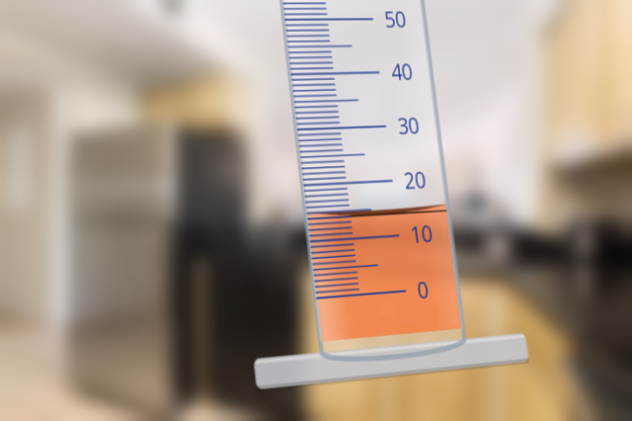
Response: 14 (mL)
